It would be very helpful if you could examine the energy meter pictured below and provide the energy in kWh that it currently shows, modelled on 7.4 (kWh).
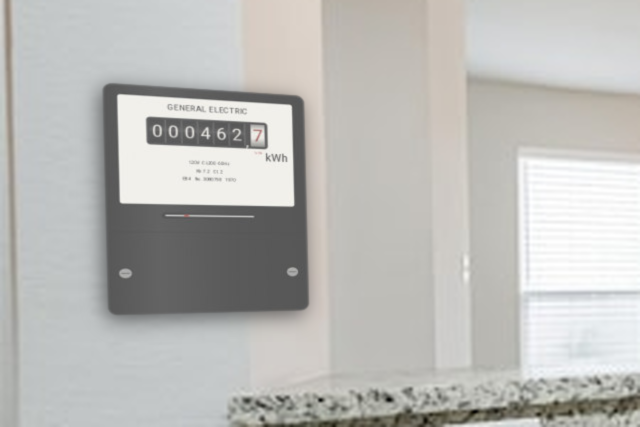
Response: 462.7 (kWh)
